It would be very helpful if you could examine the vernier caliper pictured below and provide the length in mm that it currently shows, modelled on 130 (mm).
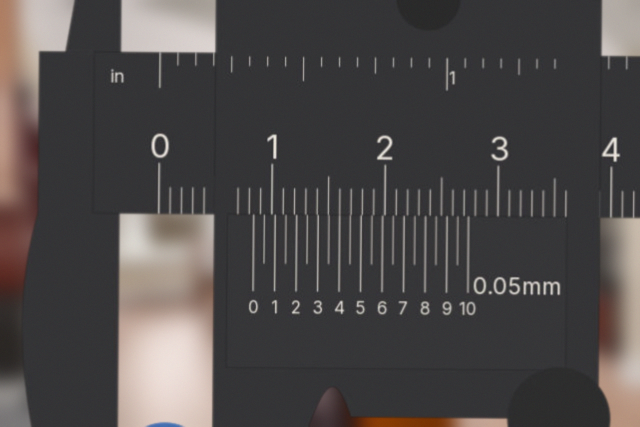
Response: 8.4 (mm)
